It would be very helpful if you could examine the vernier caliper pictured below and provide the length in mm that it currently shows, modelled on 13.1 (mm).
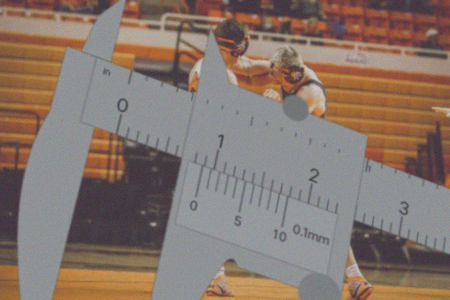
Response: 8.8 (mm)
